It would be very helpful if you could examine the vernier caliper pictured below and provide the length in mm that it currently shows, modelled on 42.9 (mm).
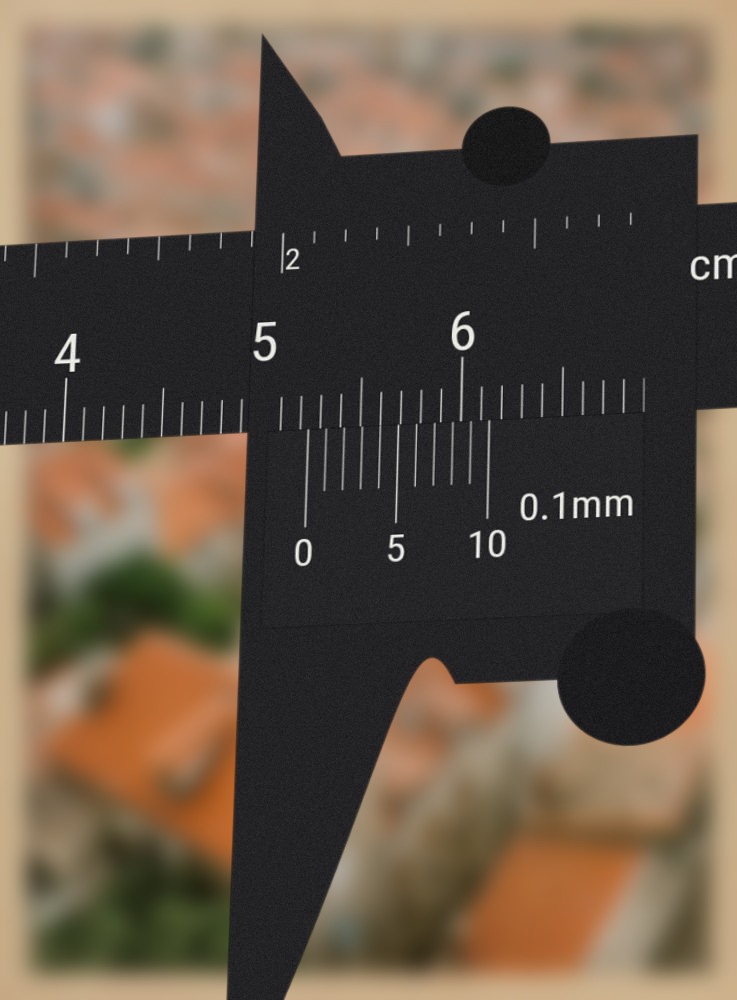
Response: 52.4 (mm)
